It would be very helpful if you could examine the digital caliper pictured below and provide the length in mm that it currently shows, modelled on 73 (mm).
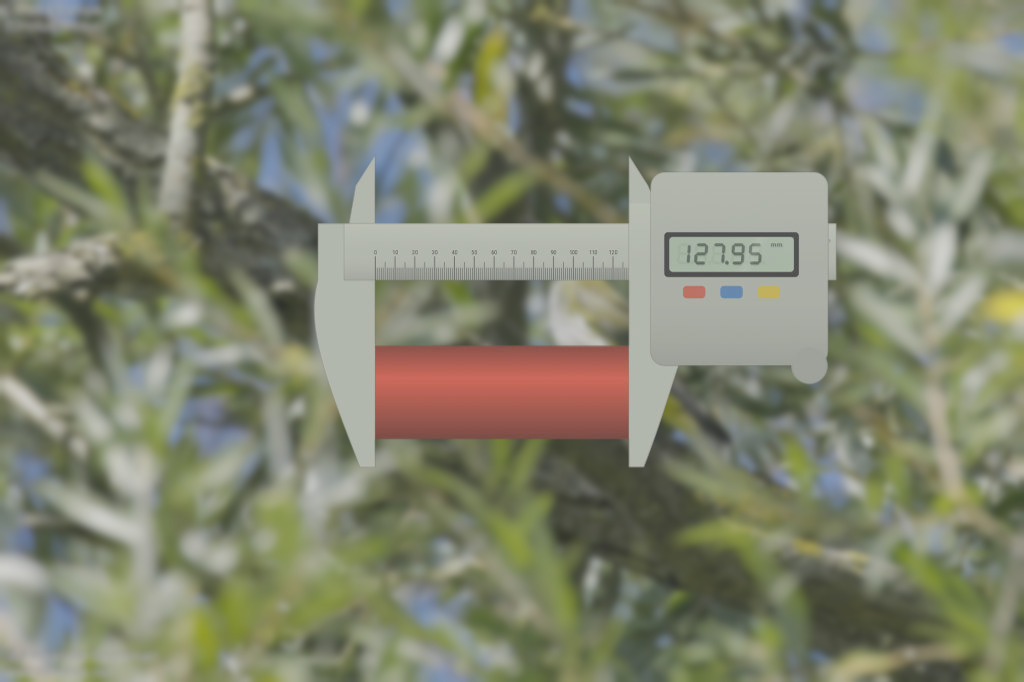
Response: 127.95 (mm)
